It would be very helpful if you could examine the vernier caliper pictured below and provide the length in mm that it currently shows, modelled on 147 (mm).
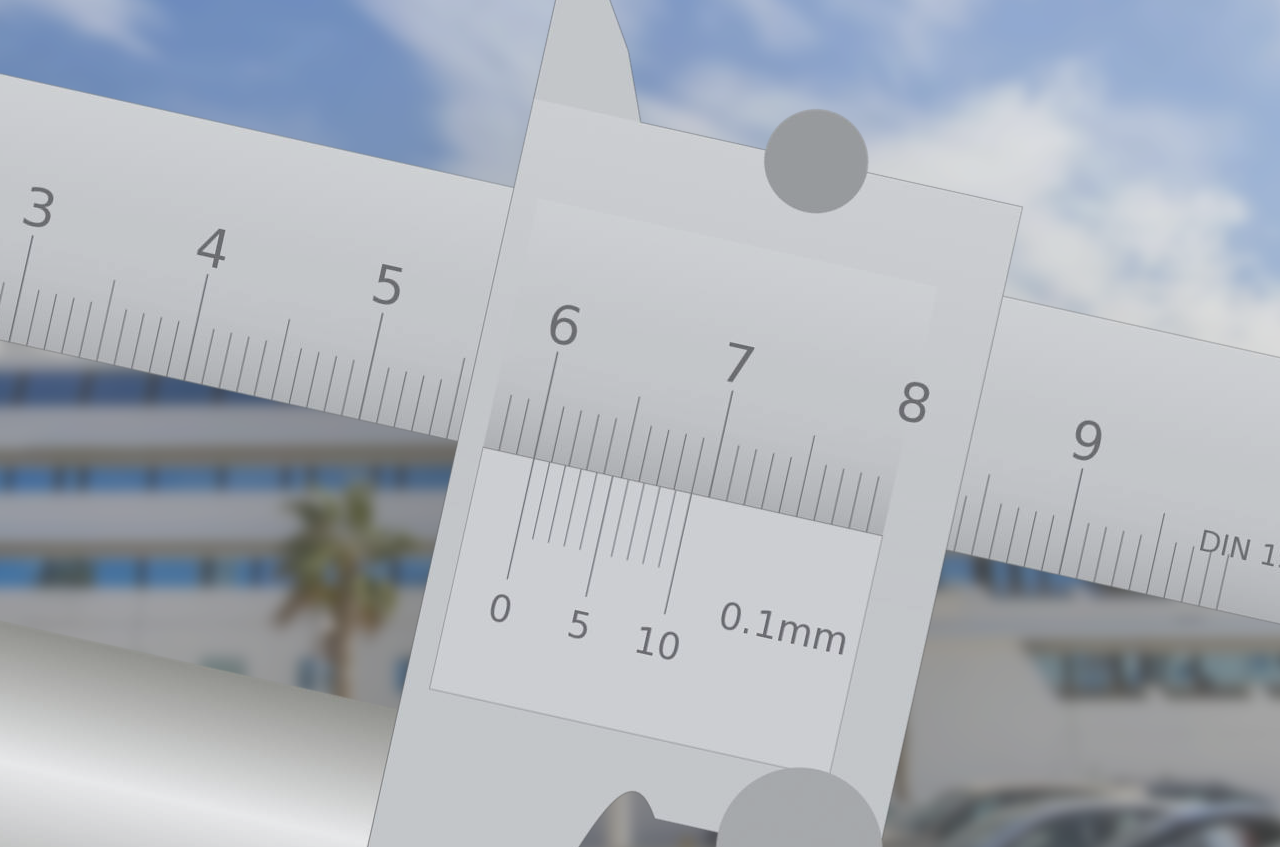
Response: 60.0 (mm)
